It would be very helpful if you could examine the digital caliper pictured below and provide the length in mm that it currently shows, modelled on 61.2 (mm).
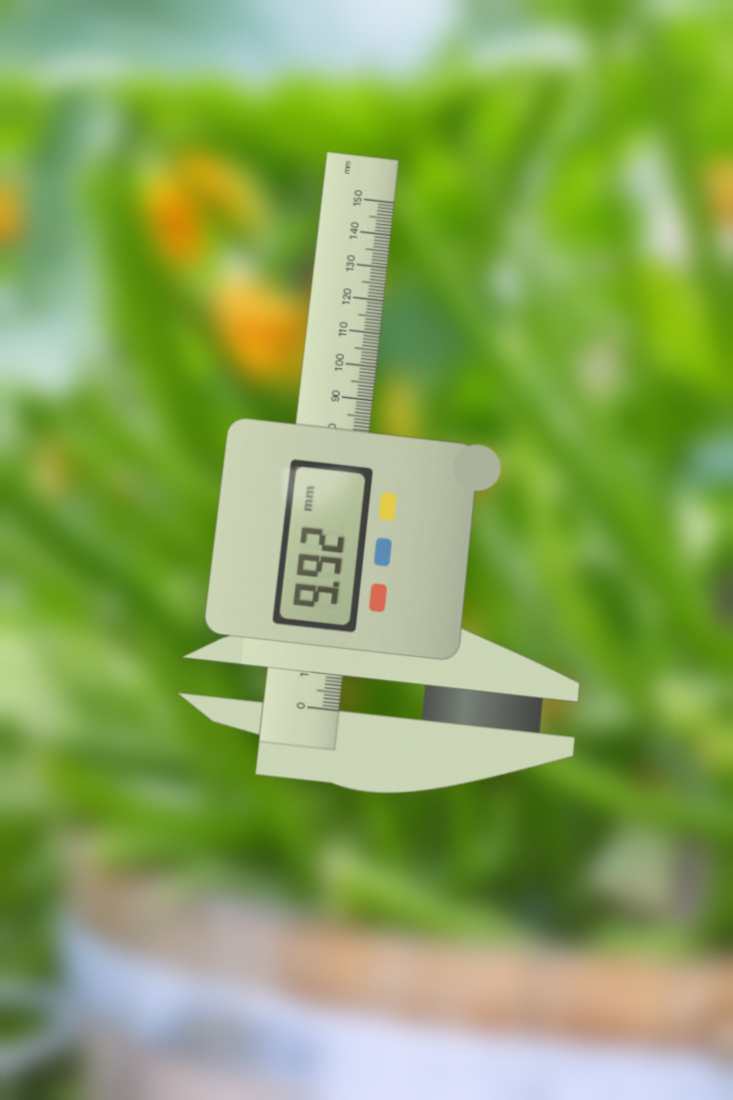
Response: 9.92 (mm)
